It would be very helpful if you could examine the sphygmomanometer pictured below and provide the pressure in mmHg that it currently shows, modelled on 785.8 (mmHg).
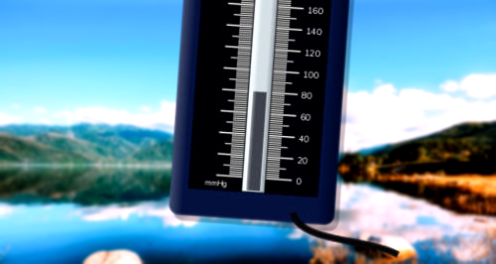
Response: 80 (mmHg)
